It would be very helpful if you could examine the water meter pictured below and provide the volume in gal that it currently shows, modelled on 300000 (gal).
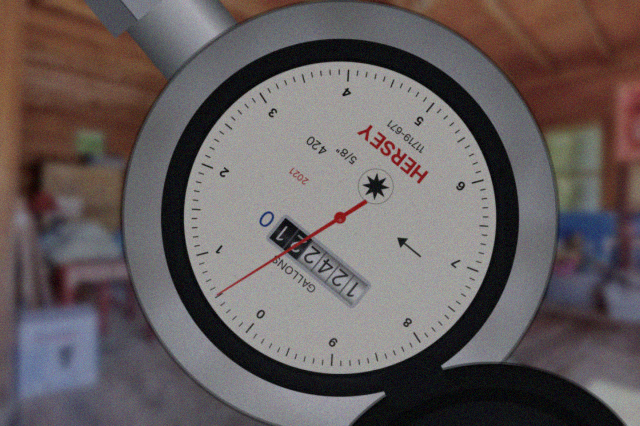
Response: 1242210.5 (gal)
